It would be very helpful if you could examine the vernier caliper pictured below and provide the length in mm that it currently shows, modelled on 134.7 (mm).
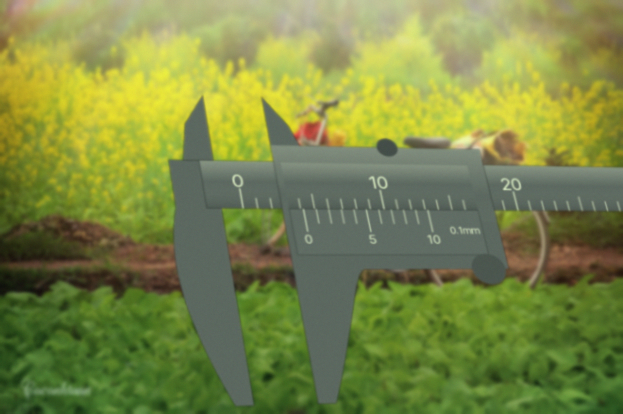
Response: 4.2 (mm)
